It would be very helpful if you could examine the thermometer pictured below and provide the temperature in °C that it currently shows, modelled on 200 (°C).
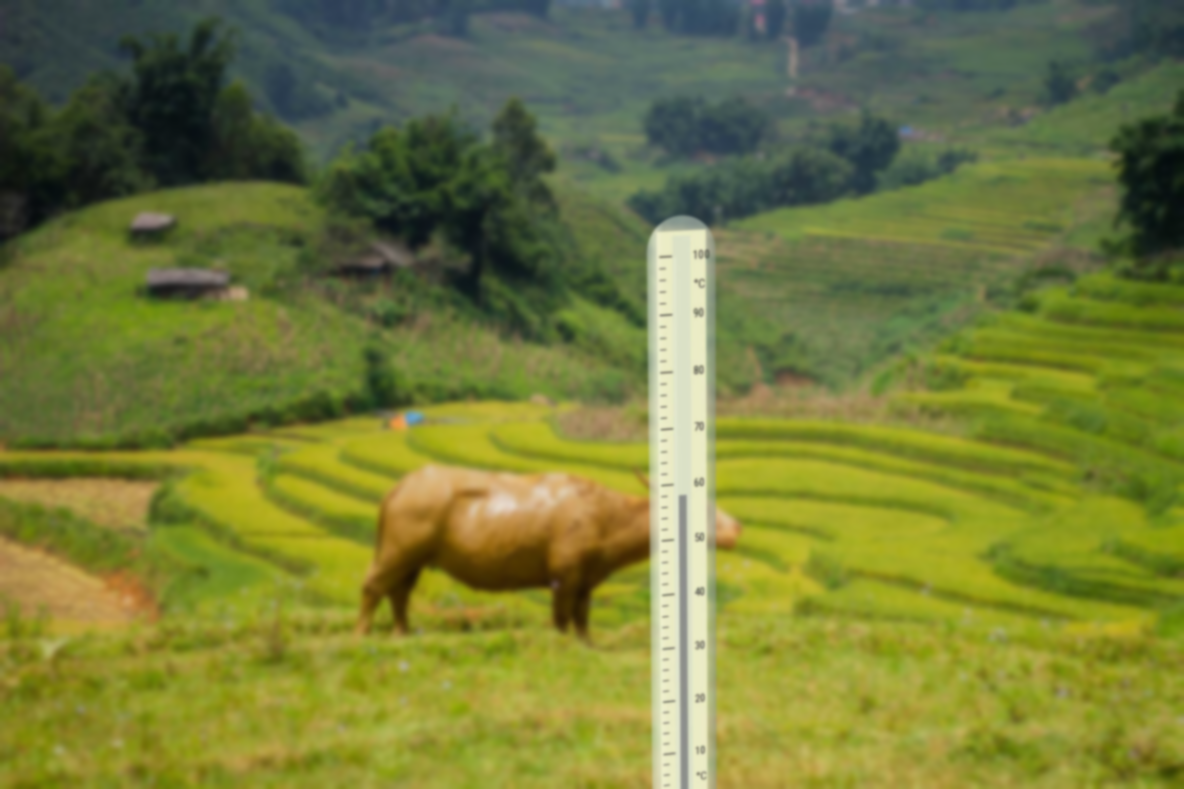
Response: 58 (°C)
